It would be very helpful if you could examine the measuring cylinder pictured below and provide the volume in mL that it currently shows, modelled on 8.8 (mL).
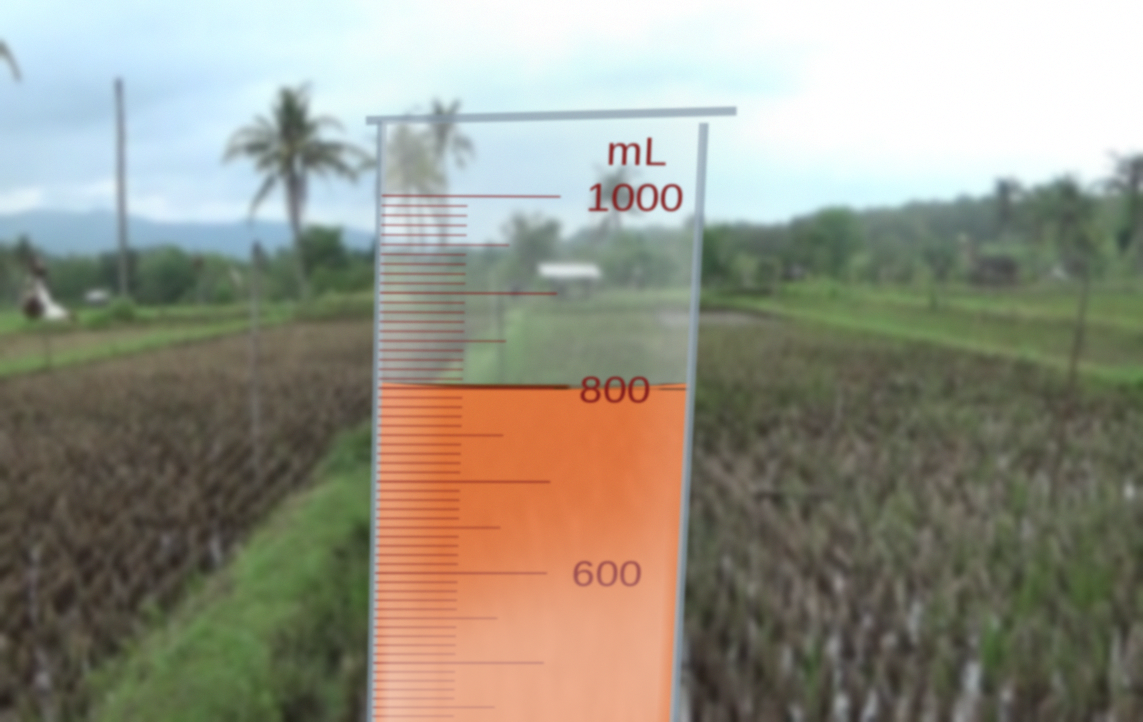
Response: 800 (mL)
